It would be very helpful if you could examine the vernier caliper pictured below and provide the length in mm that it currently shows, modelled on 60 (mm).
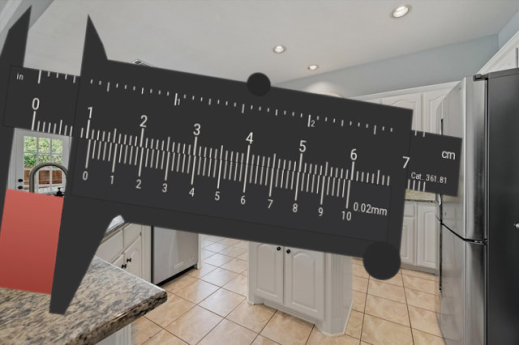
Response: 10.6 (mm)
